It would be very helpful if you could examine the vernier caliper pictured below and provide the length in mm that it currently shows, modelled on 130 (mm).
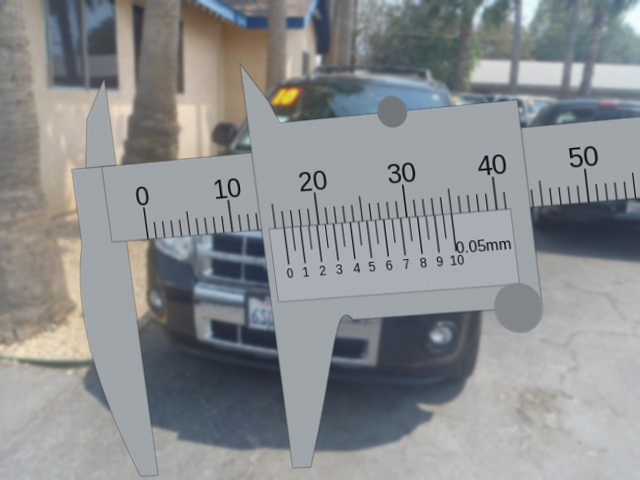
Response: 16.0 (mm)
